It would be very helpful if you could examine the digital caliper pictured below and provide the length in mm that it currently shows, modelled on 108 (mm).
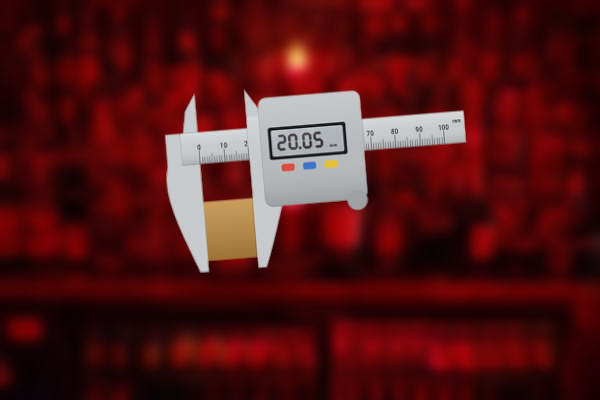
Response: 20.05 (mm)
